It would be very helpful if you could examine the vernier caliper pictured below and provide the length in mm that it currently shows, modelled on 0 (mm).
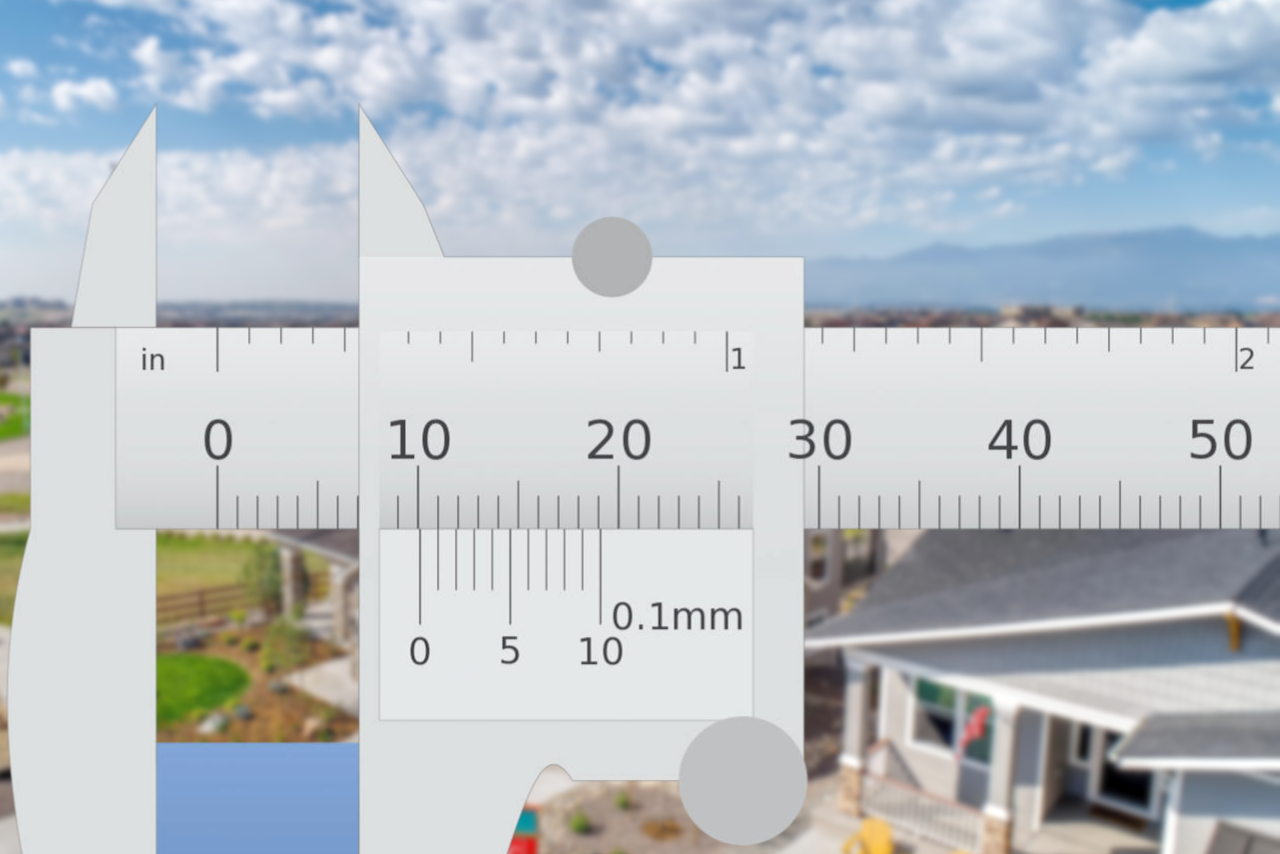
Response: 10.1 (mm)
